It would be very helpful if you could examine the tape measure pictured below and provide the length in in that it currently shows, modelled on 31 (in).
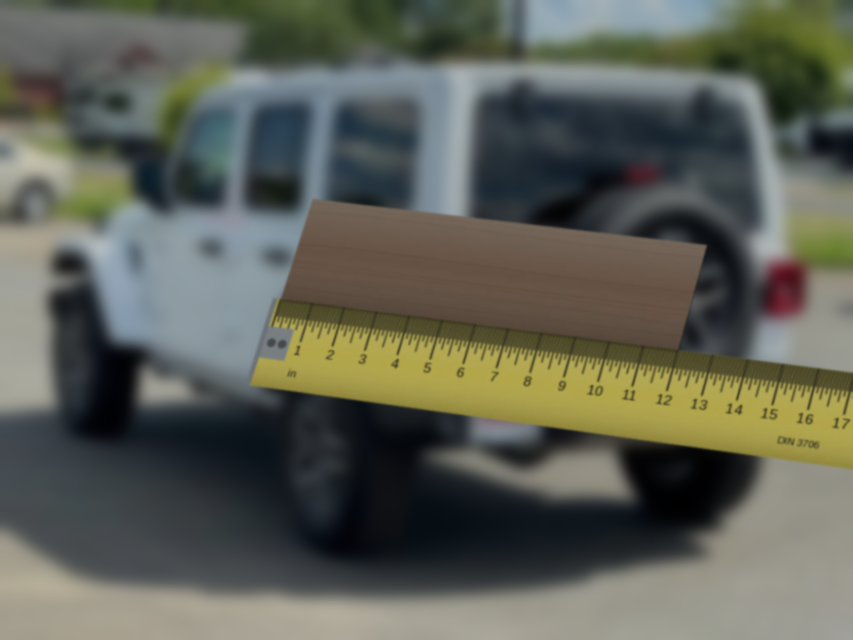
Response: 12 (in)
